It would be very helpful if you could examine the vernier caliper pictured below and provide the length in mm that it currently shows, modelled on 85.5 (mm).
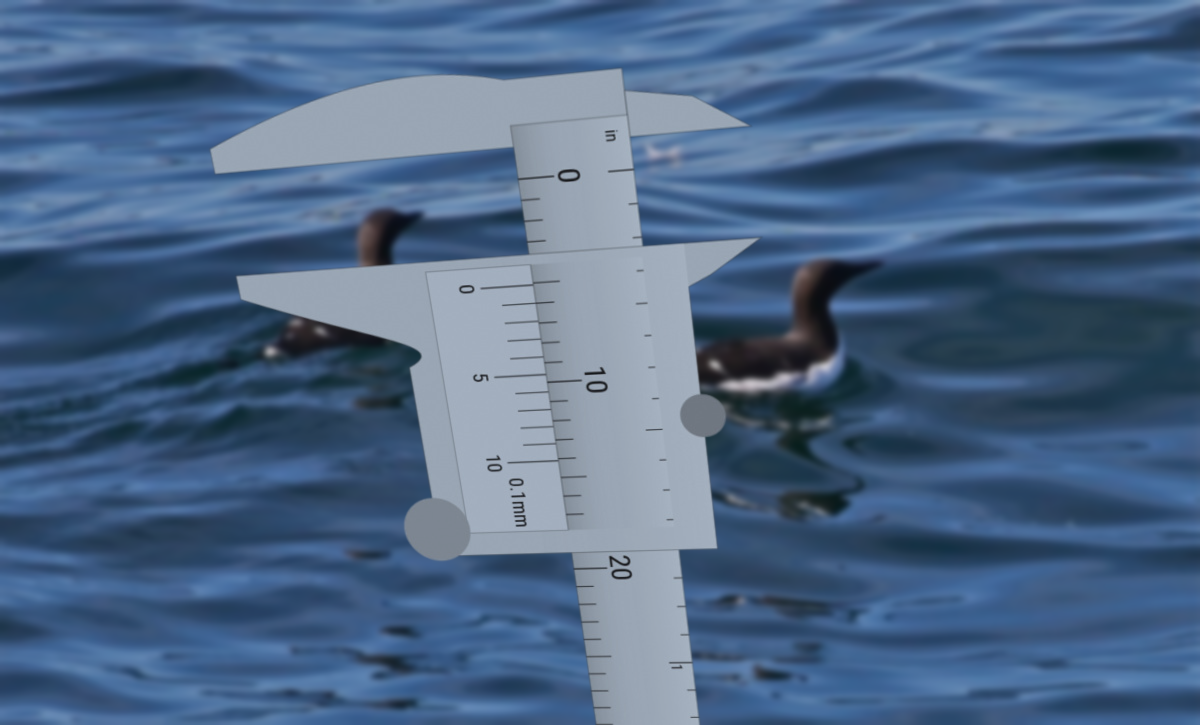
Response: 5.1 (mm)
